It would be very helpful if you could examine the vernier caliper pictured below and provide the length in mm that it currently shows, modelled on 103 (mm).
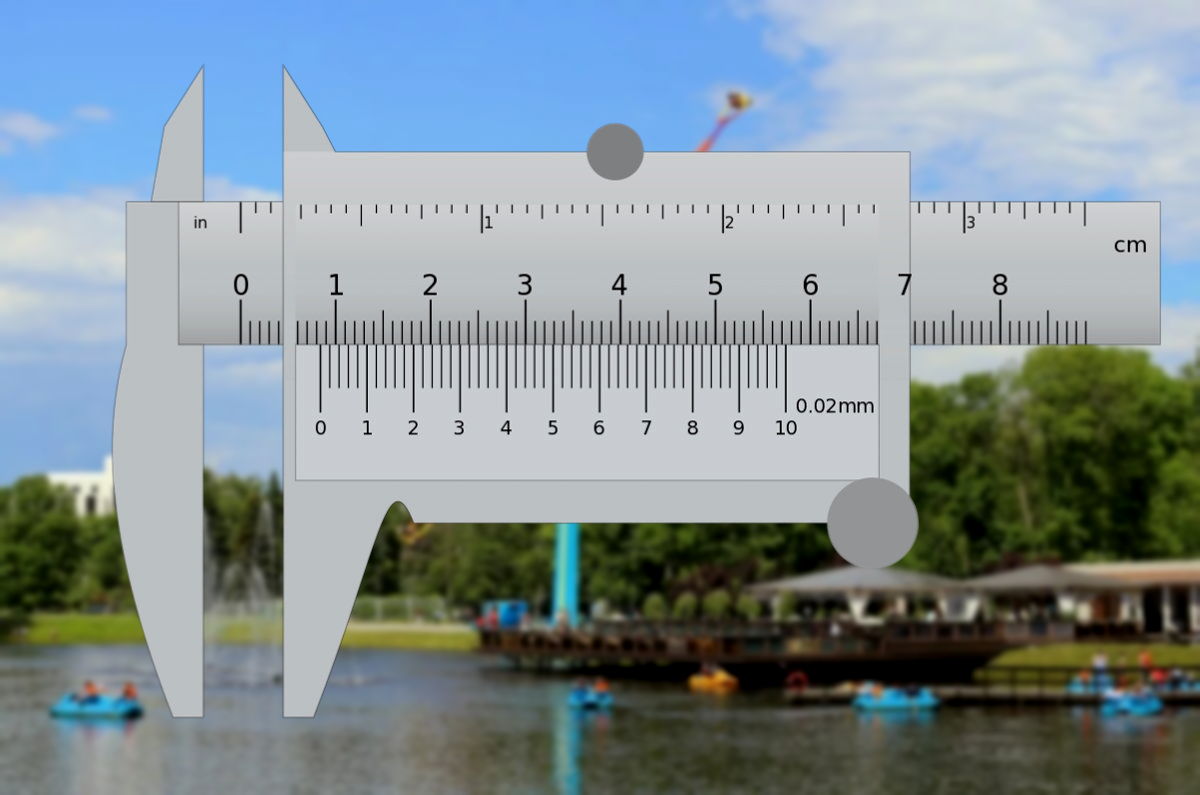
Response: 8.4 (mm)
